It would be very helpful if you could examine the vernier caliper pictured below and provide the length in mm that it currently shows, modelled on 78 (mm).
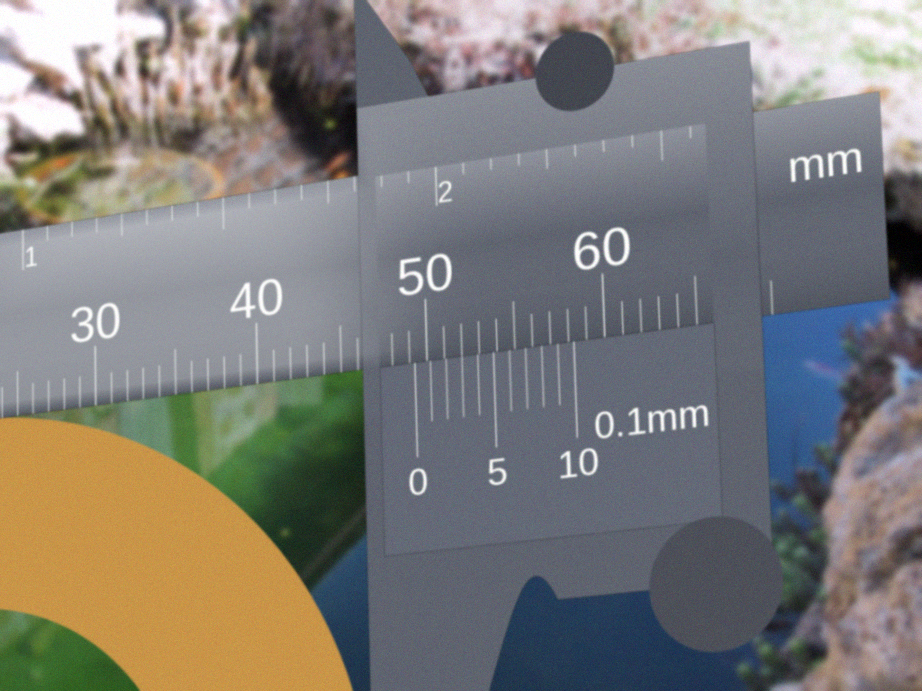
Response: 49.3 (mm)
